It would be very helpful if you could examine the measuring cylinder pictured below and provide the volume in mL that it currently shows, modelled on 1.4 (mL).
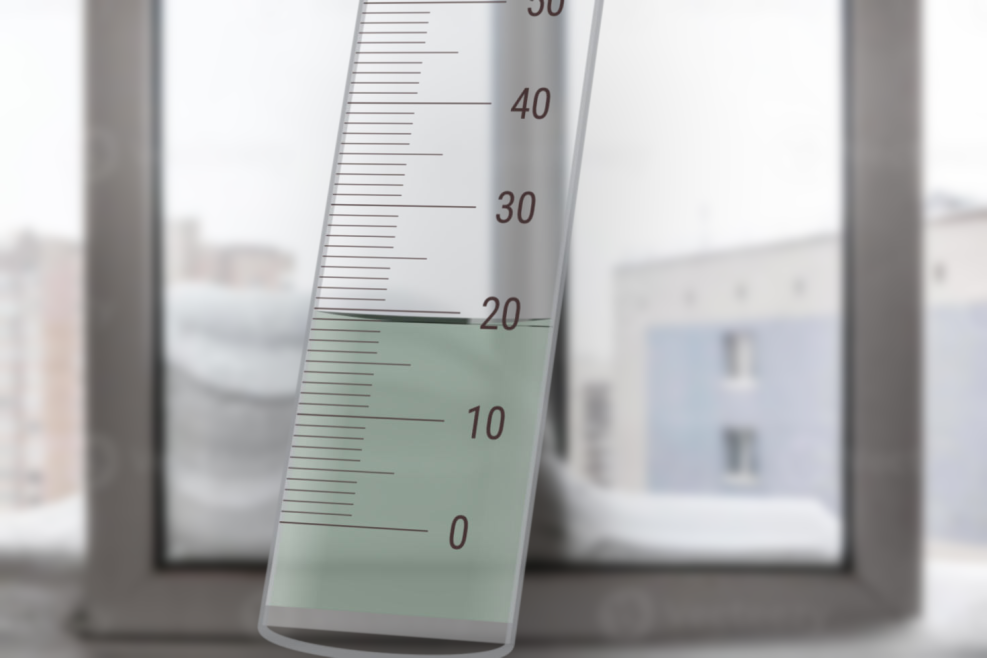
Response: 19 (mL)
